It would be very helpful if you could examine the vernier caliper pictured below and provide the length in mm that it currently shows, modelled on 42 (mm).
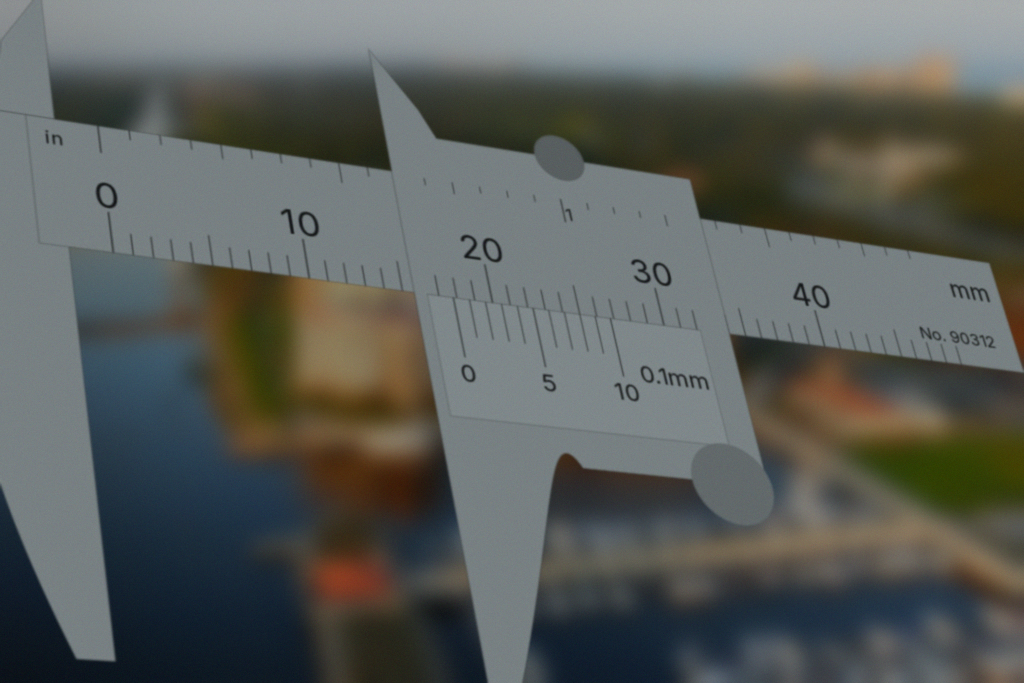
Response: 17.8 (mm)
